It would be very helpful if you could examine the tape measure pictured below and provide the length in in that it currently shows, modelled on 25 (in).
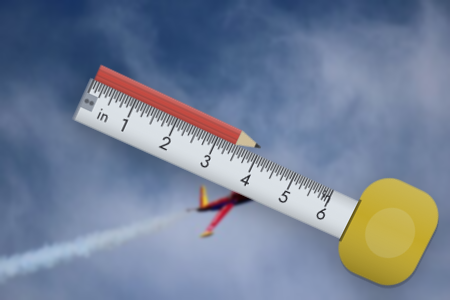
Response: 4 (in)
